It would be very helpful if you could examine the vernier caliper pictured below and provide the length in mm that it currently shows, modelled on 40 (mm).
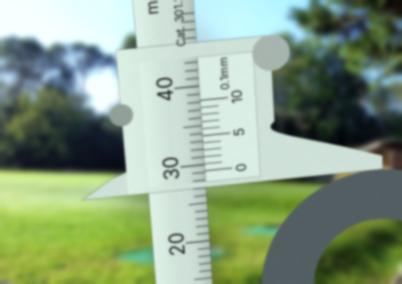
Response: 29.2 (mm)
